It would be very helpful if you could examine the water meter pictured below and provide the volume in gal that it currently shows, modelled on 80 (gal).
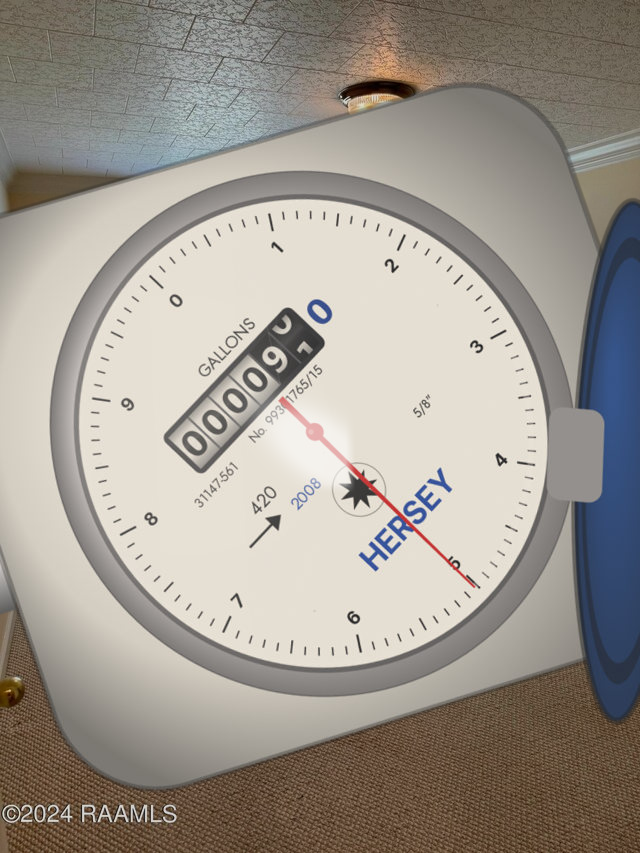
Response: 905.0 (gal)
